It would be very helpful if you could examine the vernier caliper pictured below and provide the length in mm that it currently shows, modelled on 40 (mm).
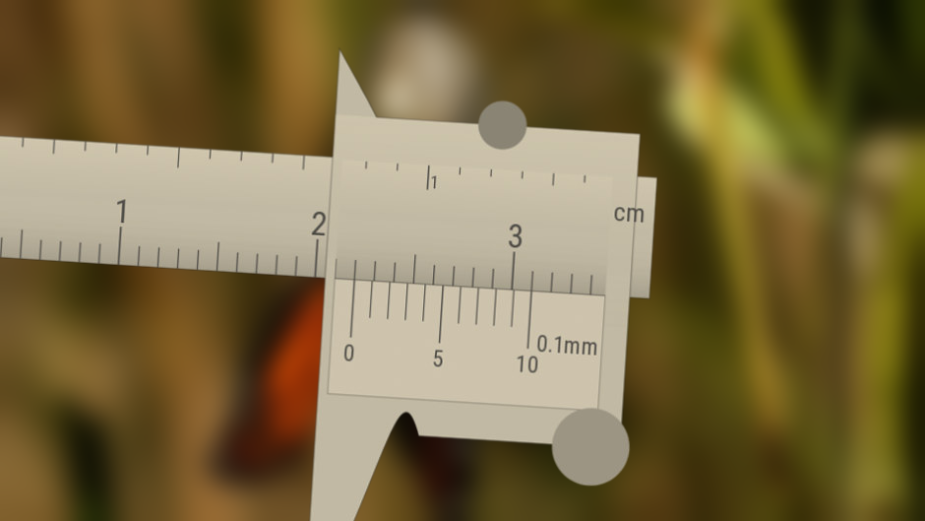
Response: 22.0 (mm)
